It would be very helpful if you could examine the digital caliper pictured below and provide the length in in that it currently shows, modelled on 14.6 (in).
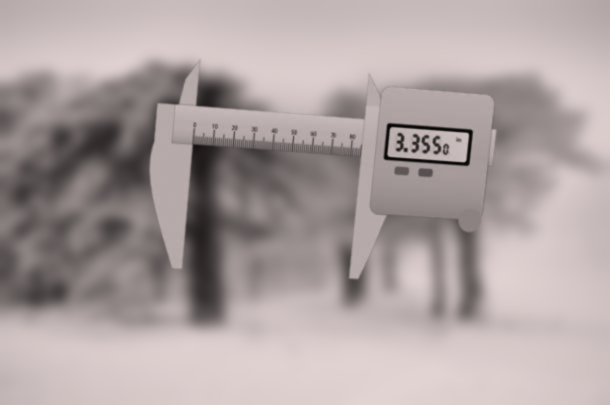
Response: 3.3550 (in)
